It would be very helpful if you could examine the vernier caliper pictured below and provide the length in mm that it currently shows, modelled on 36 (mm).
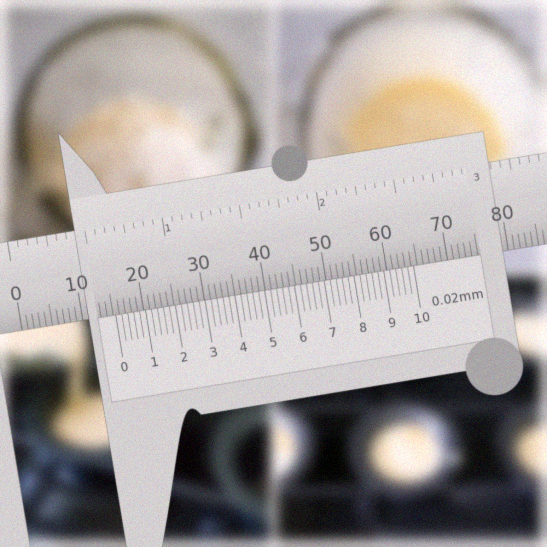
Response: 15.4 (mm)
